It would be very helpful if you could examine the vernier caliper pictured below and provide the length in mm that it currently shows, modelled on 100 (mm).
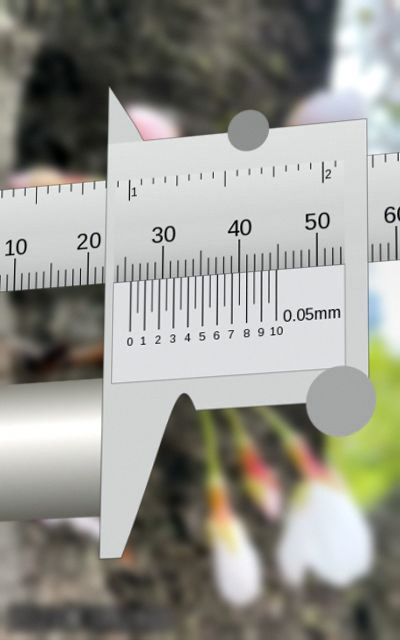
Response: 25.8 (mm)
